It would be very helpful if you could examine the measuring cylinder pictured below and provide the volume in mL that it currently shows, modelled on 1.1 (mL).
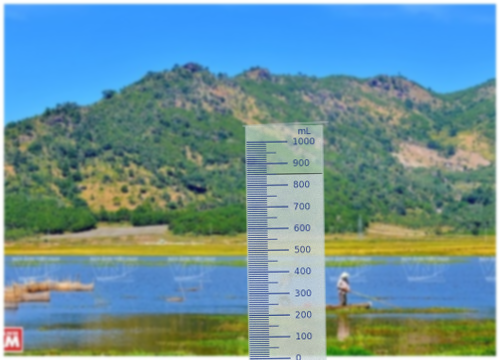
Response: 850 (mL)
